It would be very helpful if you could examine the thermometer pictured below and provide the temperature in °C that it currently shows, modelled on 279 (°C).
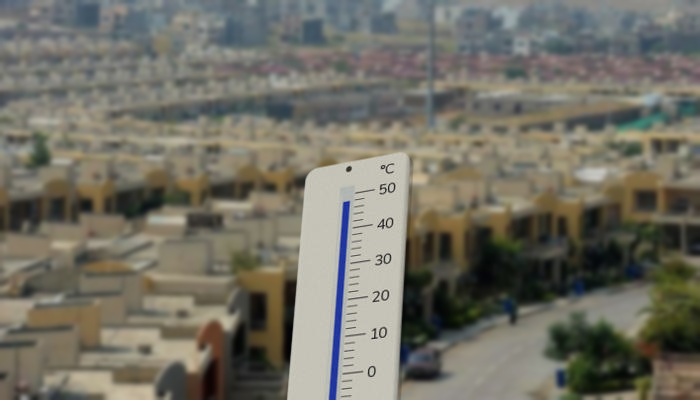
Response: 48 (°C)
